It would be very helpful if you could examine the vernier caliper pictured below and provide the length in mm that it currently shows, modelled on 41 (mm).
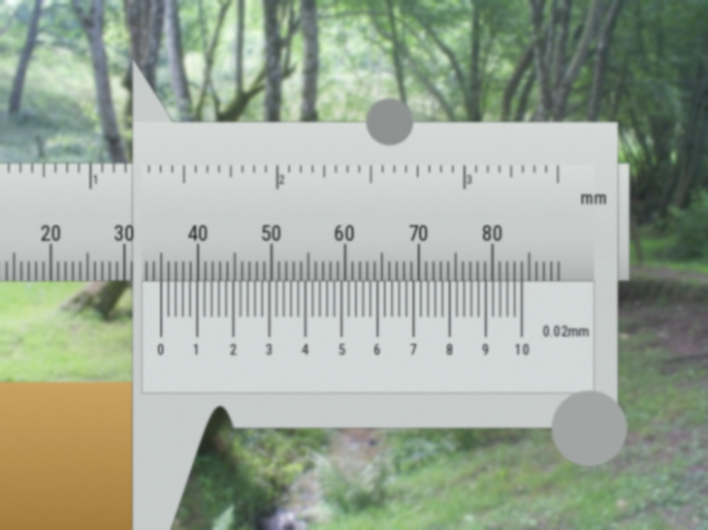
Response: 35.0 (mm)
